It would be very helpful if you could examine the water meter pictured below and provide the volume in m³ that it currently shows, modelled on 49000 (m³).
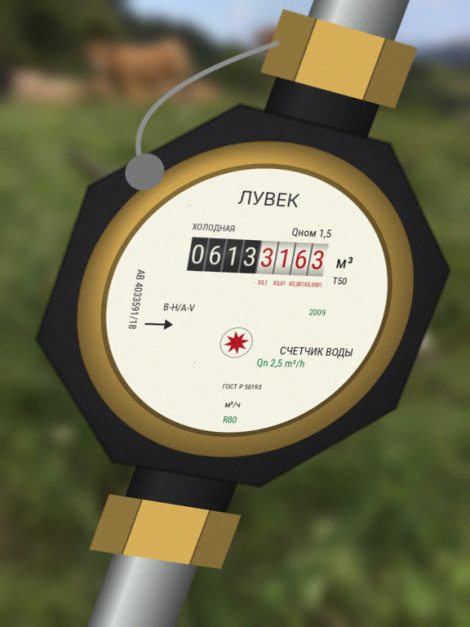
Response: 613.3163 (m³)
